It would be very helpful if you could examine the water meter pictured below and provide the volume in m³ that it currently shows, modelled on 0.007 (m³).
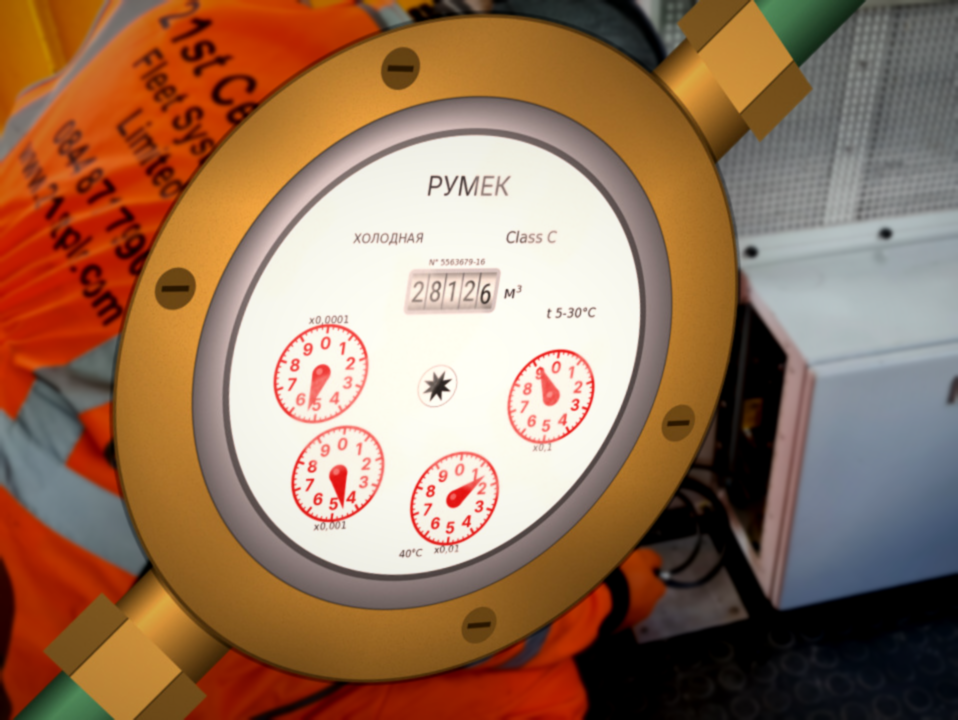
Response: 28125.9145 (m³)
